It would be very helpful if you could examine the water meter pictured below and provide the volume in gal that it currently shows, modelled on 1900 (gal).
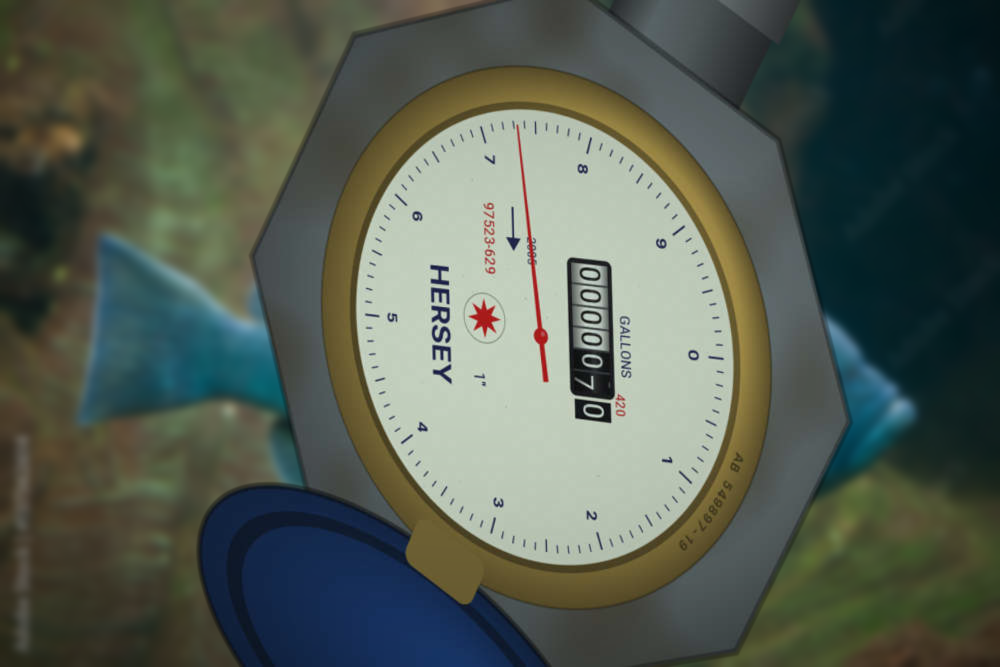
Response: 67.3 (gal)
